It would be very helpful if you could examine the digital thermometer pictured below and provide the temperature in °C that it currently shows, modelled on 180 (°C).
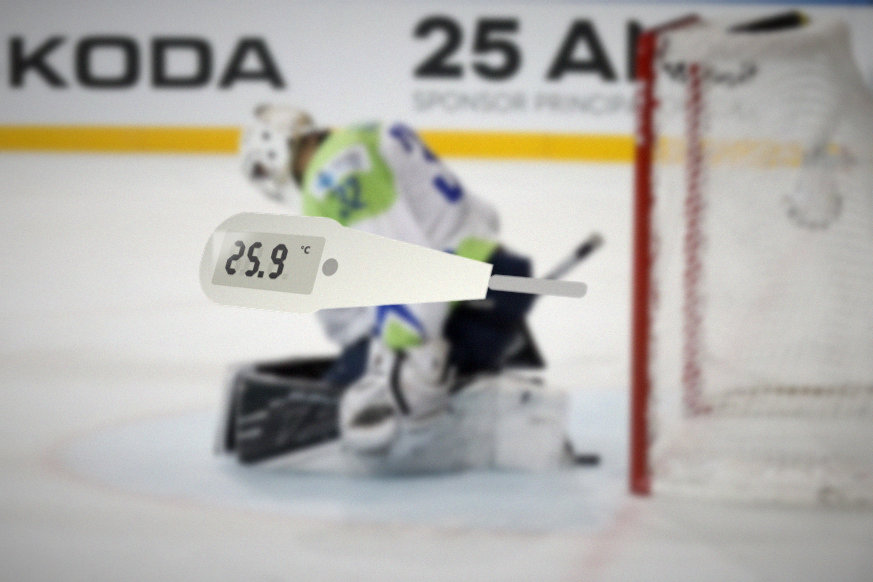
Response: 25.9 (°C)
